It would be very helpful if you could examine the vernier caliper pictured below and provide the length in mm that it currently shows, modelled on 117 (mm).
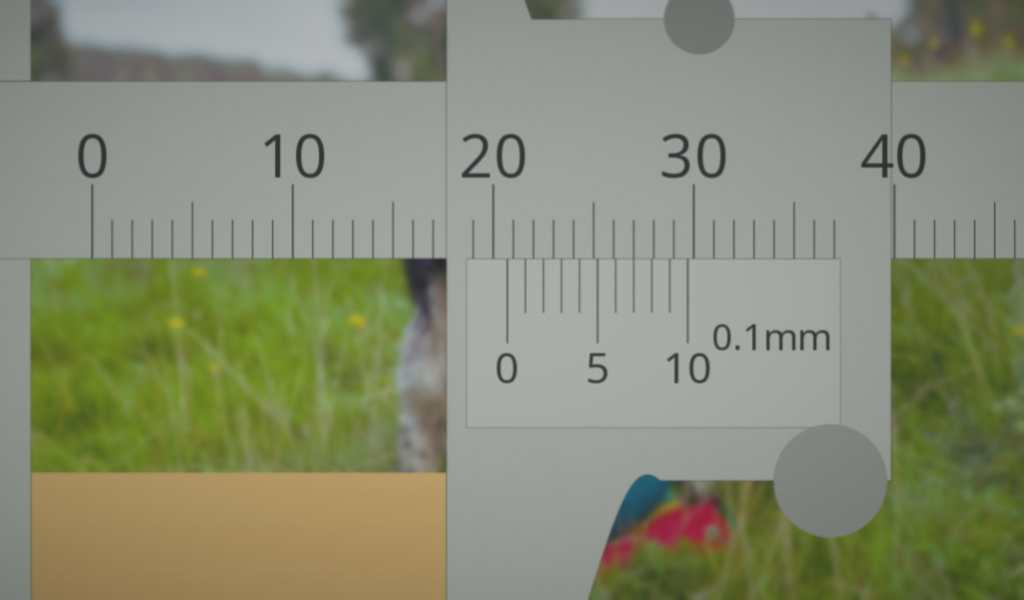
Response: 20.7 (mm)
